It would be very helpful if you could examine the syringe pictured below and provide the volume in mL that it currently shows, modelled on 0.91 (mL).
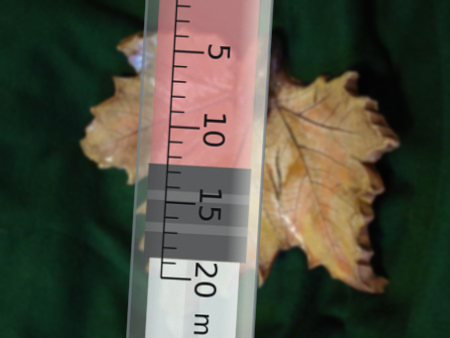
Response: 12.5 (mL)
